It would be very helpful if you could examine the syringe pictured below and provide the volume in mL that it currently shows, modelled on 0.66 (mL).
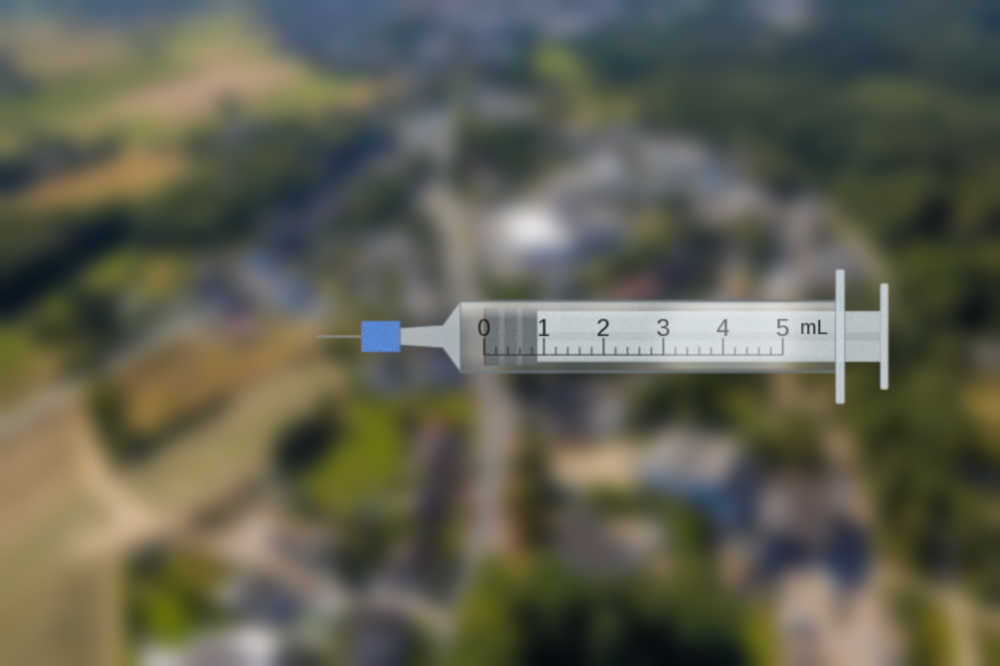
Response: 0 (mL)
